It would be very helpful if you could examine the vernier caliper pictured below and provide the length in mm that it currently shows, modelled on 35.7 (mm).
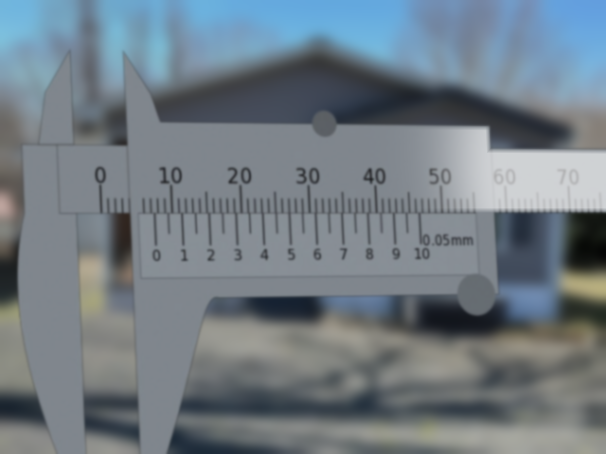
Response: 7.5 (mm)
